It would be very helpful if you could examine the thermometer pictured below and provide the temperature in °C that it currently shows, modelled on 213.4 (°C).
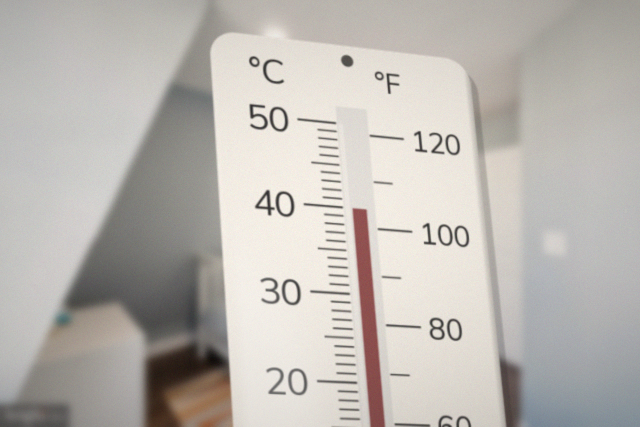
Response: 40 (°C)
